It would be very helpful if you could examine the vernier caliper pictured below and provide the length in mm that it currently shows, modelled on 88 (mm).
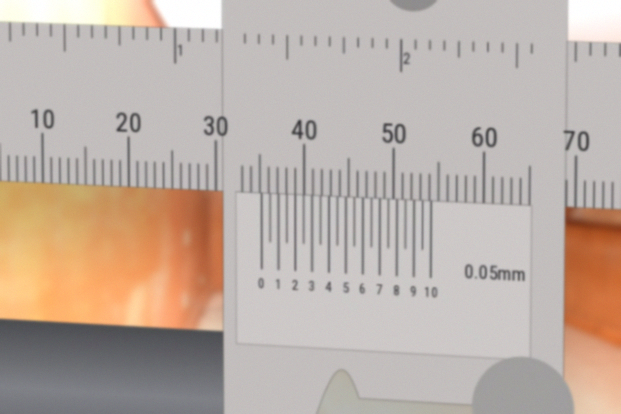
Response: 35.2 (mm)
